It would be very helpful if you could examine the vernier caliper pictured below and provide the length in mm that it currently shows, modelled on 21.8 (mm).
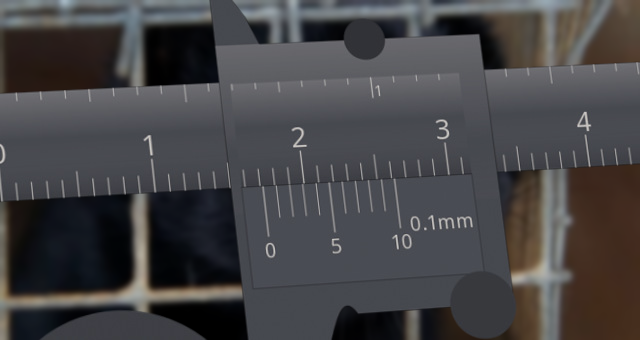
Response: 17.2 (mm)
